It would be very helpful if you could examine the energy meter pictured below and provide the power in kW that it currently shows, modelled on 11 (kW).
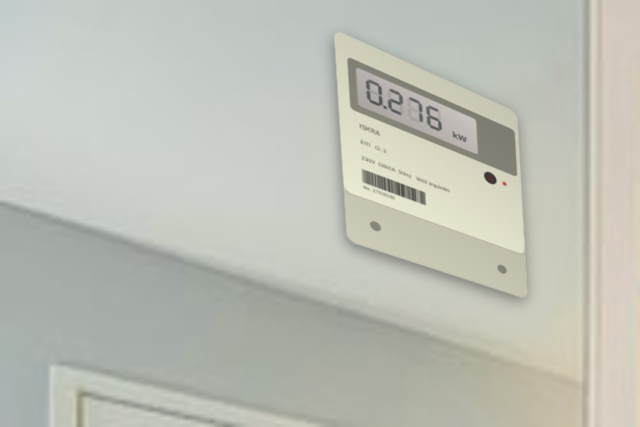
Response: 0.276 (kW)
